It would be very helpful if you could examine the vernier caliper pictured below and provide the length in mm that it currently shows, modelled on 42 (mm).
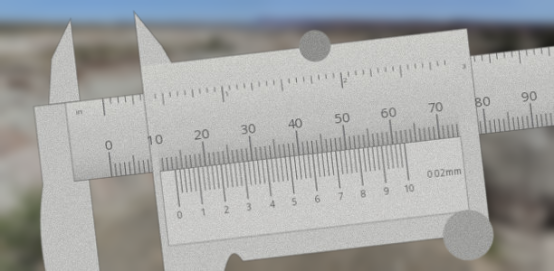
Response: 13.5 (mm)
